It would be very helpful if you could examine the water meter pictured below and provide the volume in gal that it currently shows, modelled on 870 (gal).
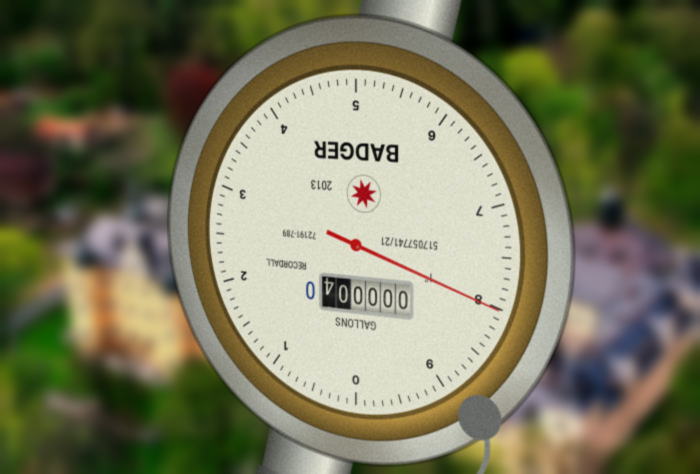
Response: 38.0 (gal)
